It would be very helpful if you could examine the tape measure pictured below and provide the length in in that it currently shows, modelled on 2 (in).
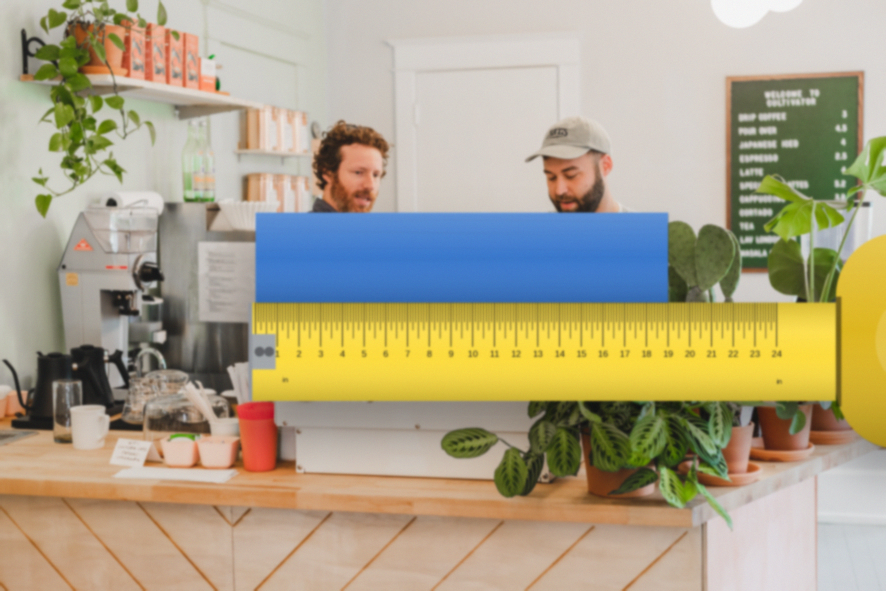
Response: 19 (in)
